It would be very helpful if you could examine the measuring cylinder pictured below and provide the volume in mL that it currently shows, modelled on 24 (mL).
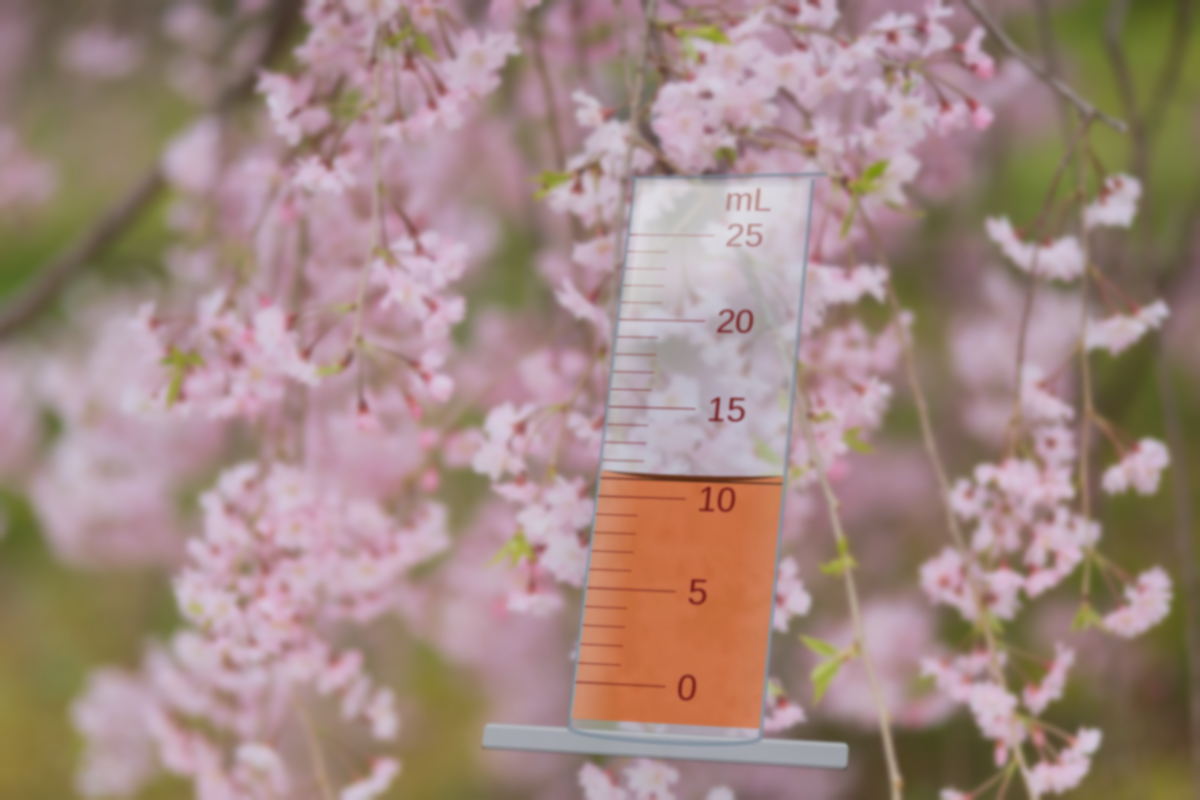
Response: 11 (mL)
